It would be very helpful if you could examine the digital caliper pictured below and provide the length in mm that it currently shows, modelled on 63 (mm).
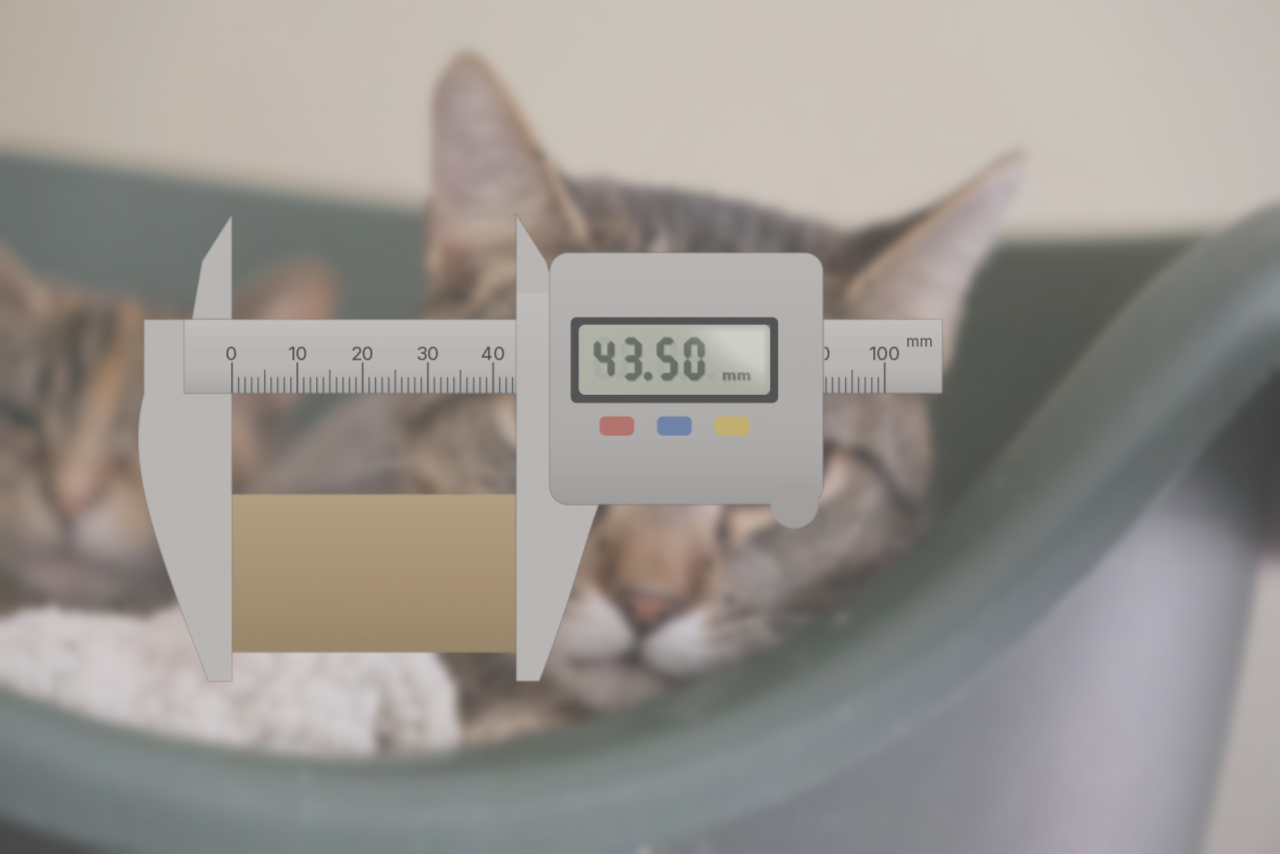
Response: 43.50 (mm)
